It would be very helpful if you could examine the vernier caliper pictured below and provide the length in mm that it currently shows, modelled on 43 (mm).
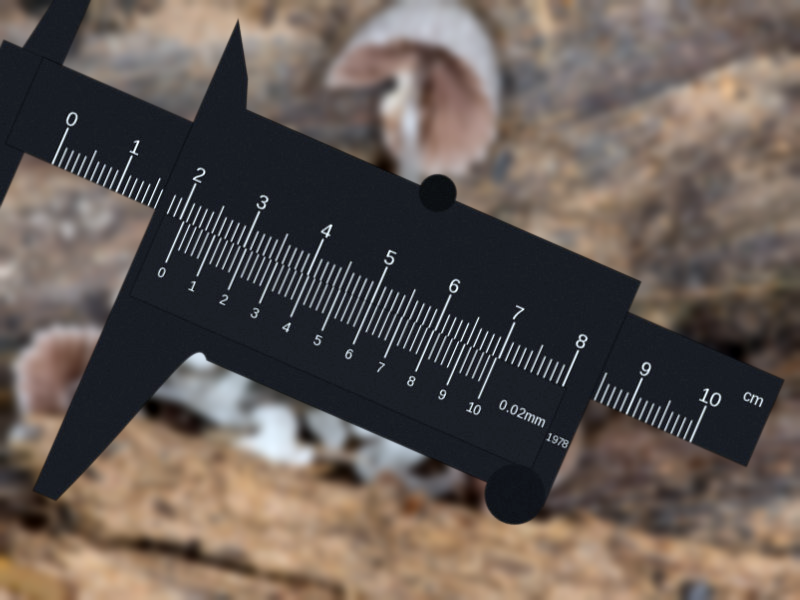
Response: 20.6 (mm)
